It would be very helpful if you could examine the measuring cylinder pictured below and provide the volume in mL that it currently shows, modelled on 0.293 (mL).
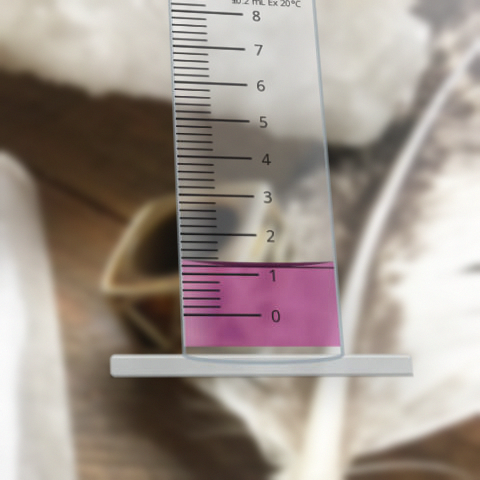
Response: 1.2 (mL)
